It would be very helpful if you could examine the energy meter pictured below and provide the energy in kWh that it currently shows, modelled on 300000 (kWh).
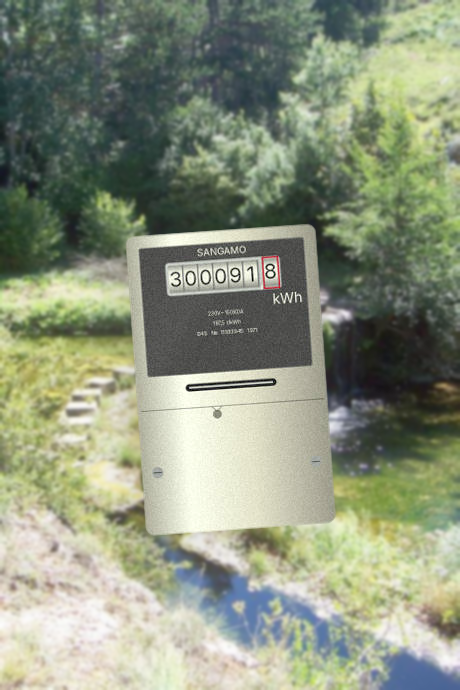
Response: 300091.8 (kWh)
